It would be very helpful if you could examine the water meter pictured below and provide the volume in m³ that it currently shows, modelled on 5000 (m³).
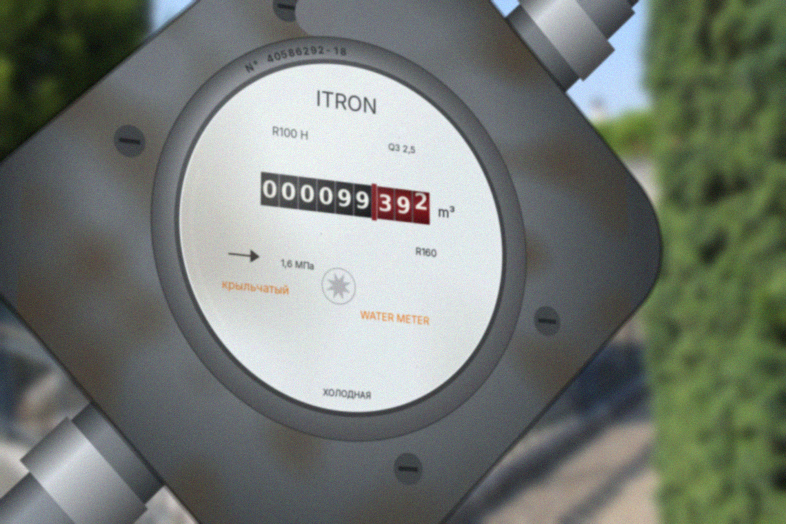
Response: 99.392 (m³)
